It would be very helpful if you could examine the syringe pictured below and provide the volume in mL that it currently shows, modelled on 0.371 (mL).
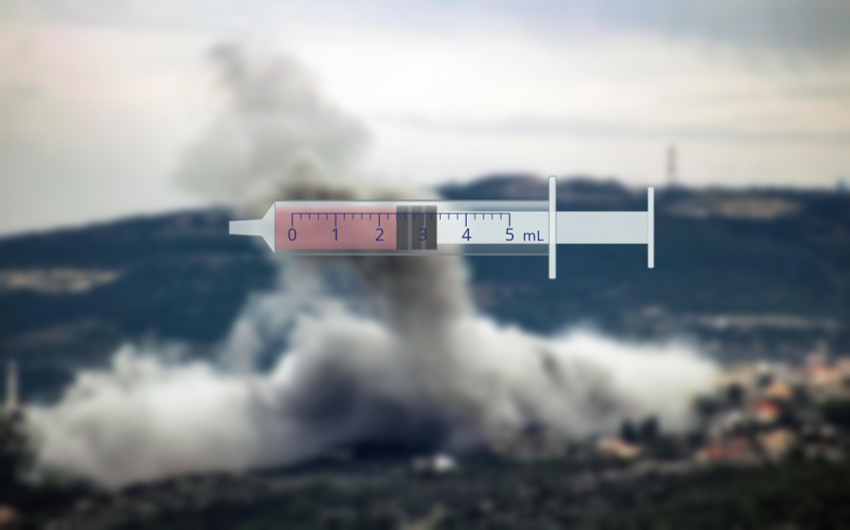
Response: 2.4 (mL)
